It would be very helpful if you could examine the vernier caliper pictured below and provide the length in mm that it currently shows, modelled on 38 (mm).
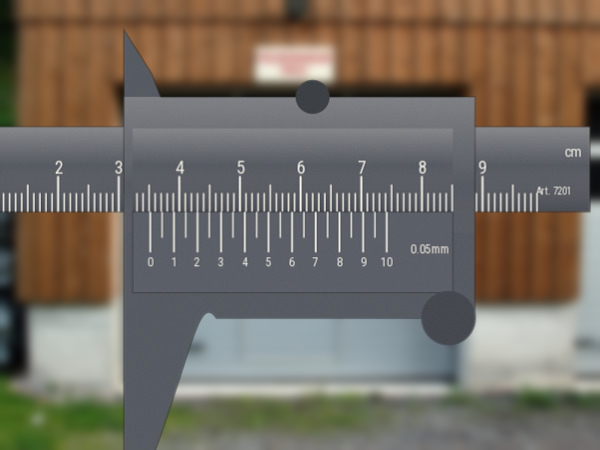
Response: 35.2 (mm)
